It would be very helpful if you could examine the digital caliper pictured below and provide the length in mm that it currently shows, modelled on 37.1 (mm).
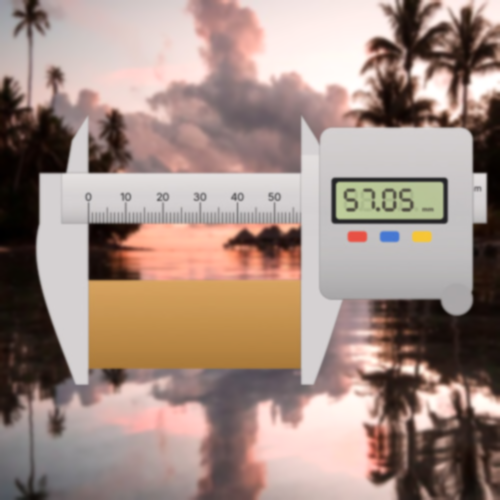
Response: 57.05 (mm)
